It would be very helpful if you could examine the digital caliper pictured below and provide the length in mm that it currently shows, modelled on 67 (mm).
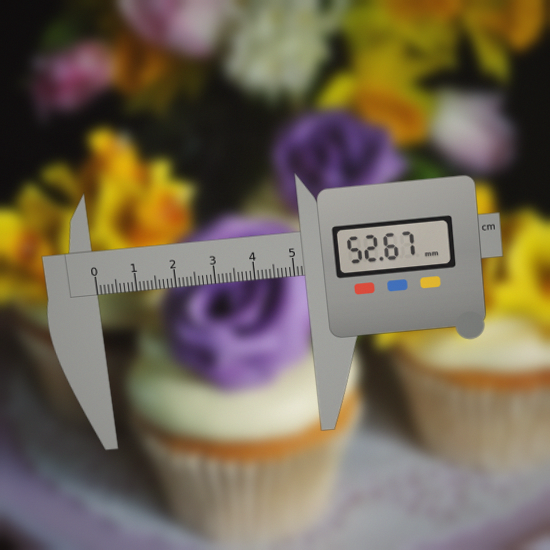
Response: 52.67 (mm)
